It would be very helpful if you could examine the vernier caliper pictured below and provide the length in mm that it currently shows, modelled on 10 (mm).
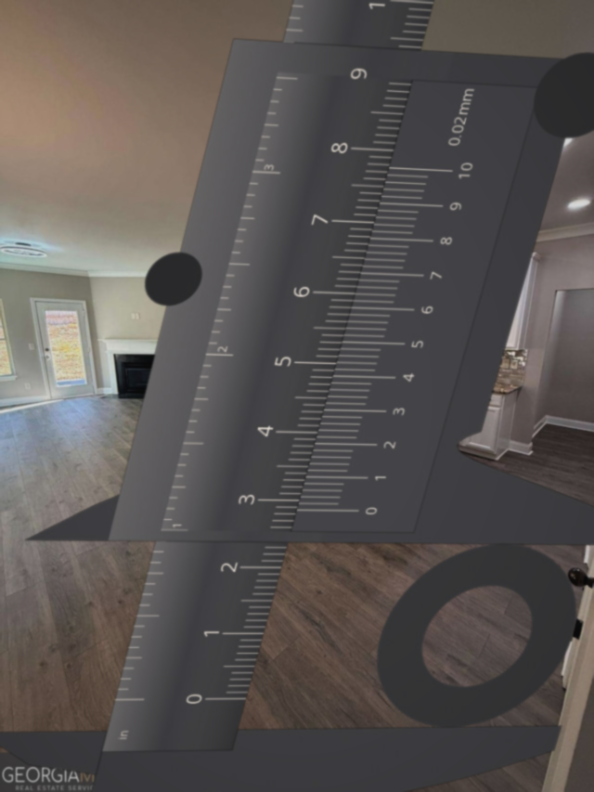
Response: 28.6 (mm)
